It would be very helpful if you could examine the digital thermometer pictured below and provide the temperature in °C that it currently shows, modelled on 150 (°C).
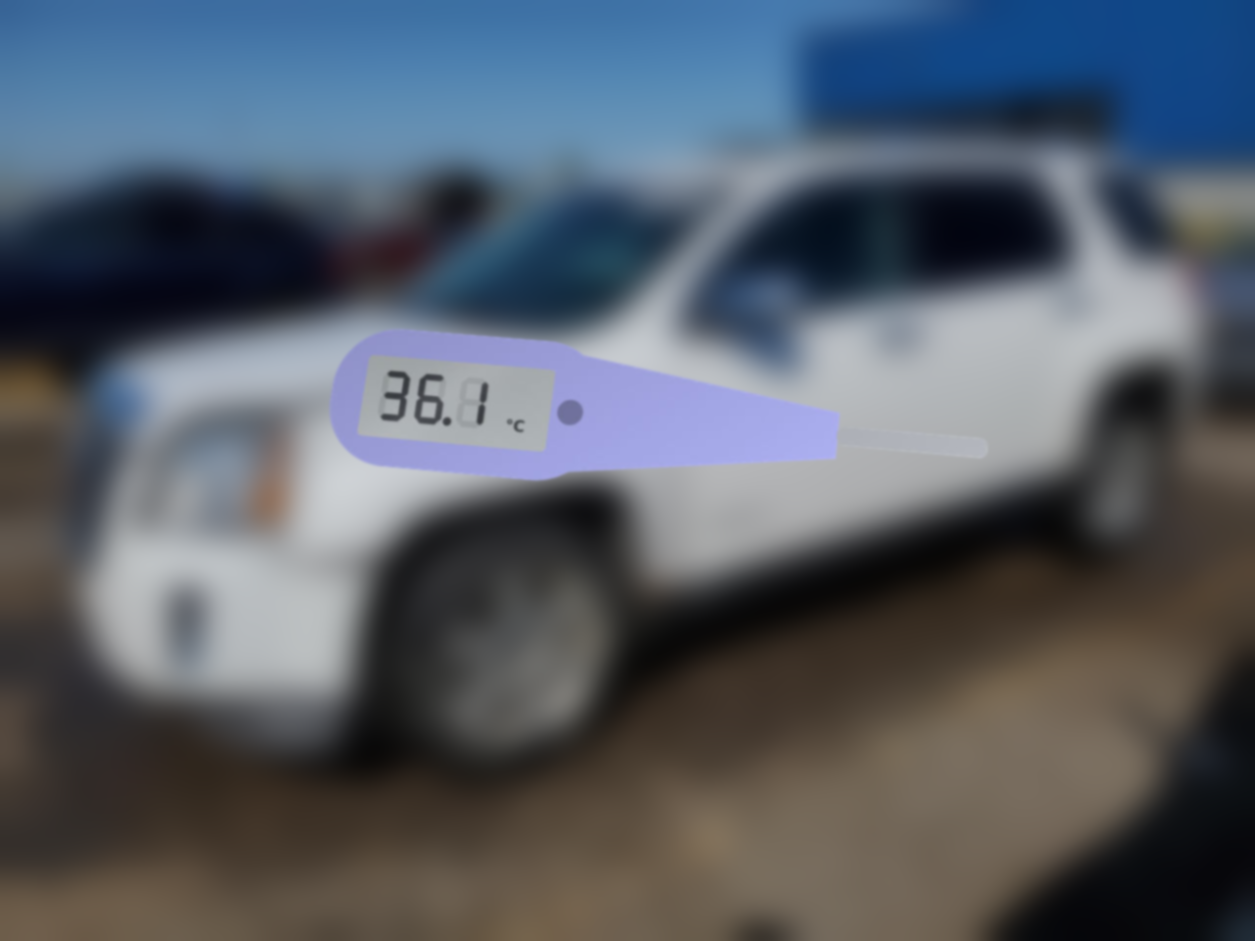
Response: 36.1 (°C)
